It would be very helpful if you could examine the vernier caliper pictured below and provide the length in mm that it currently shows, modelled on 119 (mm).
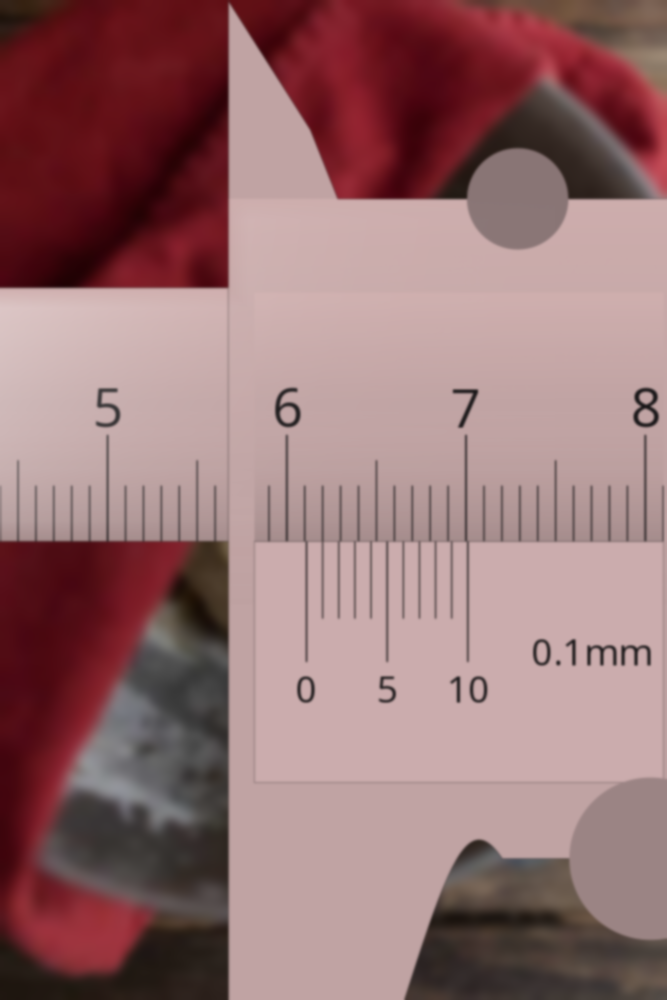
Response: 61.1 (mm)
